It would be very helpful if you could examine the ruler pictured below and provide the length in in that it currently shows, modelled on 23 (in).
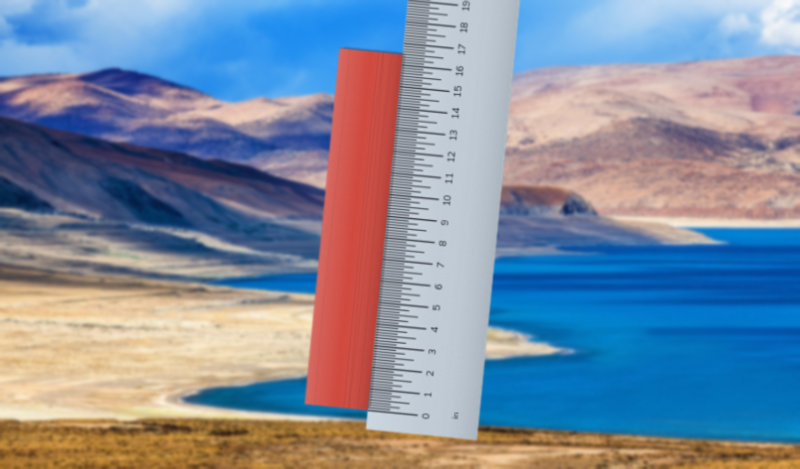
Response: 16.5 (in)
